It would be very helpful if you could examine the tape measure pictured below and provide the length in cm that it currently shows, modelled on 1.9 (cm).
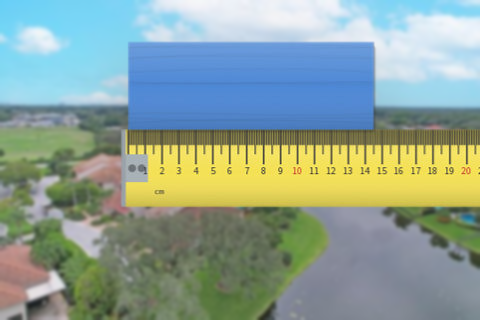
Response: 14.5 (cm)
